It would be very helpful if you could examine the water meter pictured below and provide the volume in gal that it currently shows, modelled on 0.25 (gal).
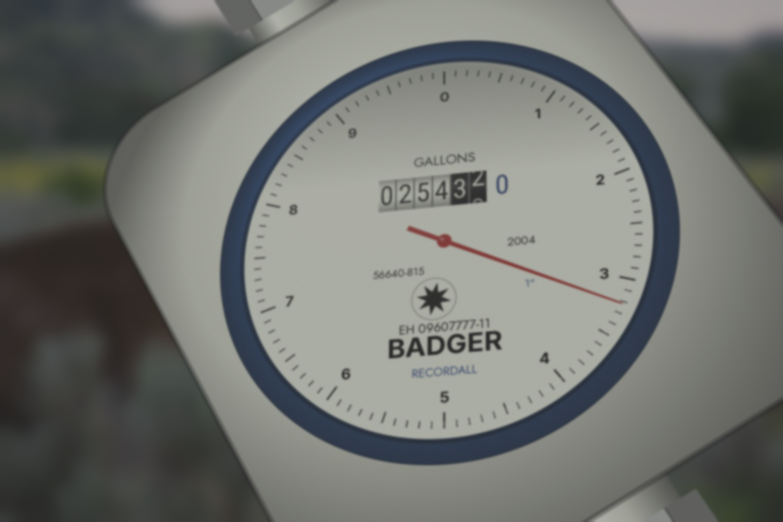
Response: 254323.2 (gal)
